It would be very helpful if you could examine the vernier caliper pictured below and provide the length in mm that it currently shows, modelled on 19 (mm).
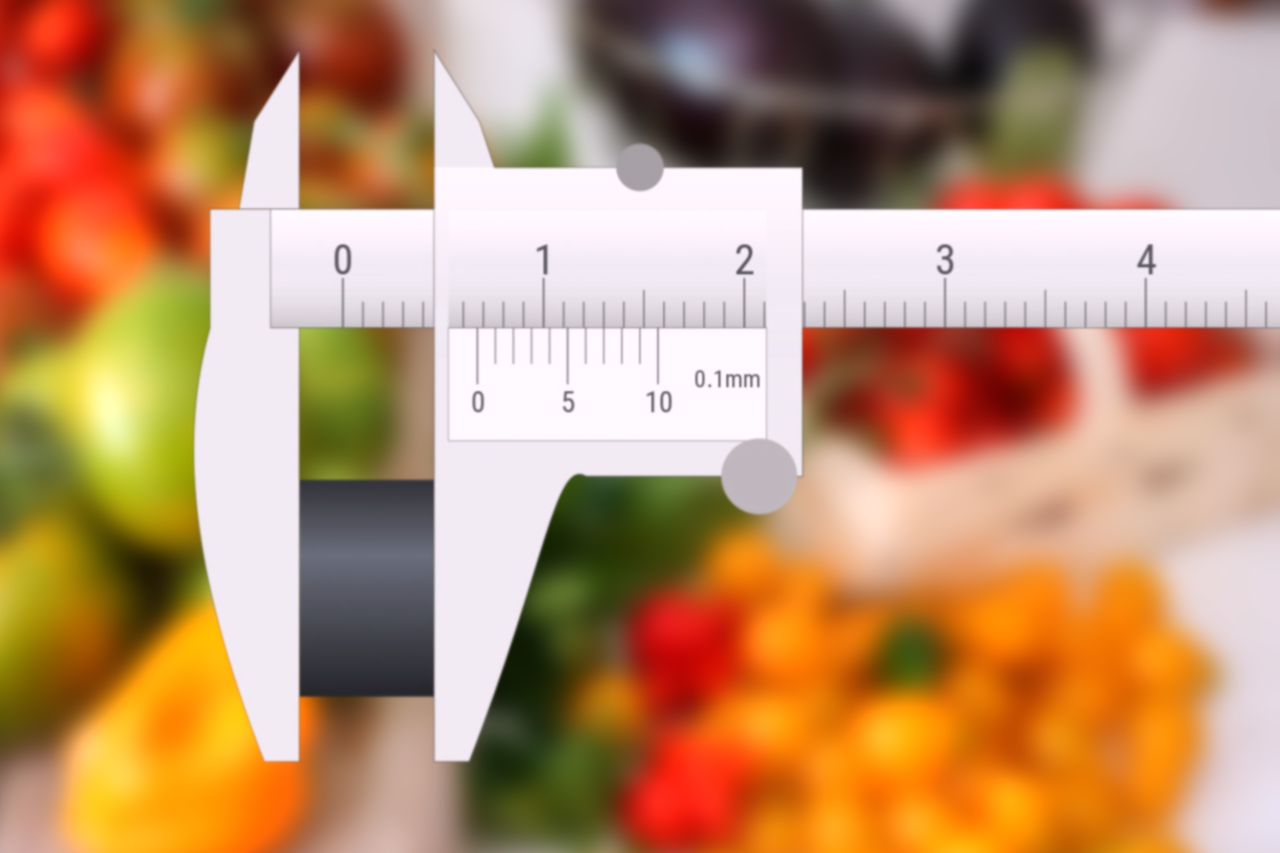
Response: 6.7 (mm)
